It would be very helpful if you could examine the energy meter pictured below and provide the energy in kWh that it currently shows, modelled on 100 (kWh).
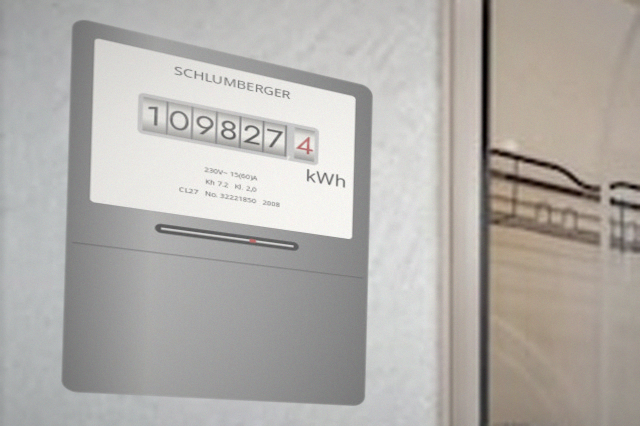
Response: 109827.4 (kWh)
